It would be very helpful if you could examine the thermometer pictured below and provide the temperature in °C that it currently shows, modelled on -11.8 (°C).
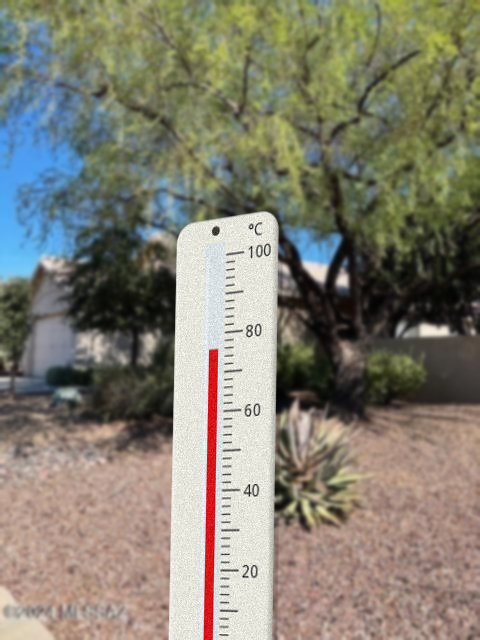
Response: 76 (°C)
